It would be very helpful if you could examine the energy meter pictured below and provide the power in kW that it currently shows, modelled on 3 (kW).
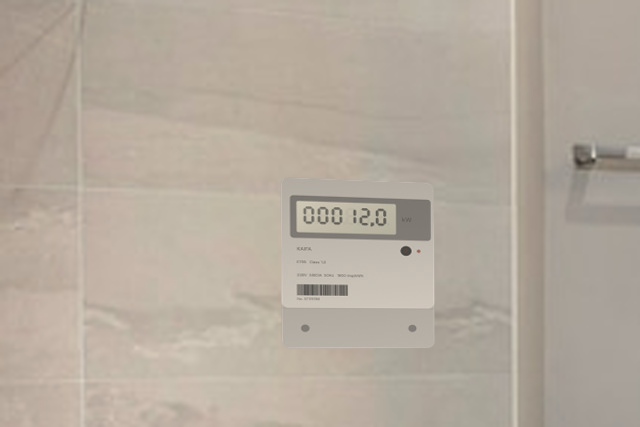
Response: 12.0 (kW)
